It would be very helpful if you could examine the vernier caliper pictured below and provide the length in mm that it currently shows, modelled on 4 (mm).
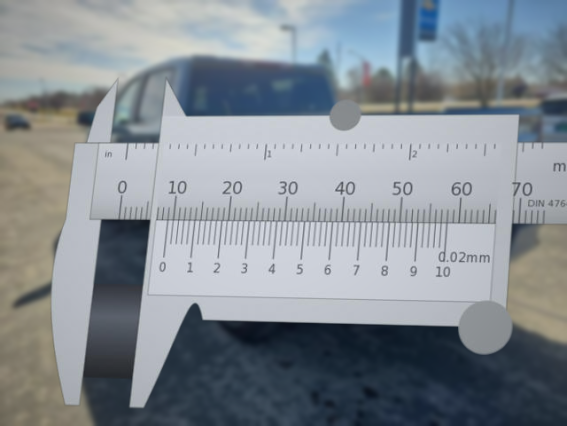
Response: 9.0 (mm)
